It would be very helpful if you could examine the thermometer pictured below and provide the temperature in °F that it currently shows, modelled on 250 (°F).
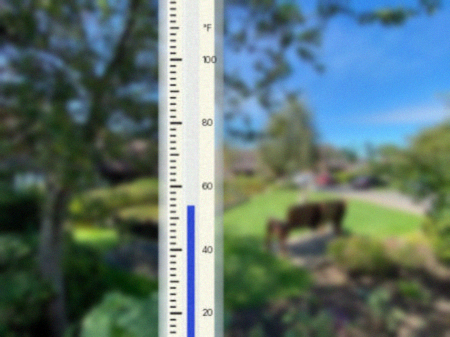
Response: 54 (°F)
